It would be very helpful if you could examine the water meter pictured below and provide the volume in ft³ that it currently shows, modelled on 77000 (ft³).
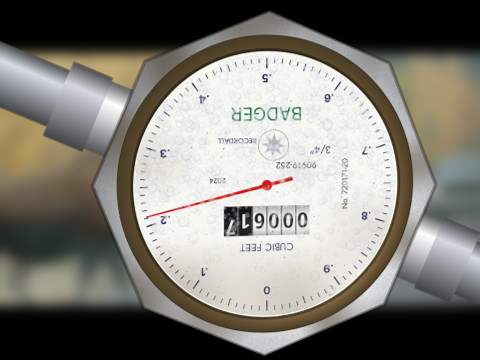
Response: 617.21 (ft³)
